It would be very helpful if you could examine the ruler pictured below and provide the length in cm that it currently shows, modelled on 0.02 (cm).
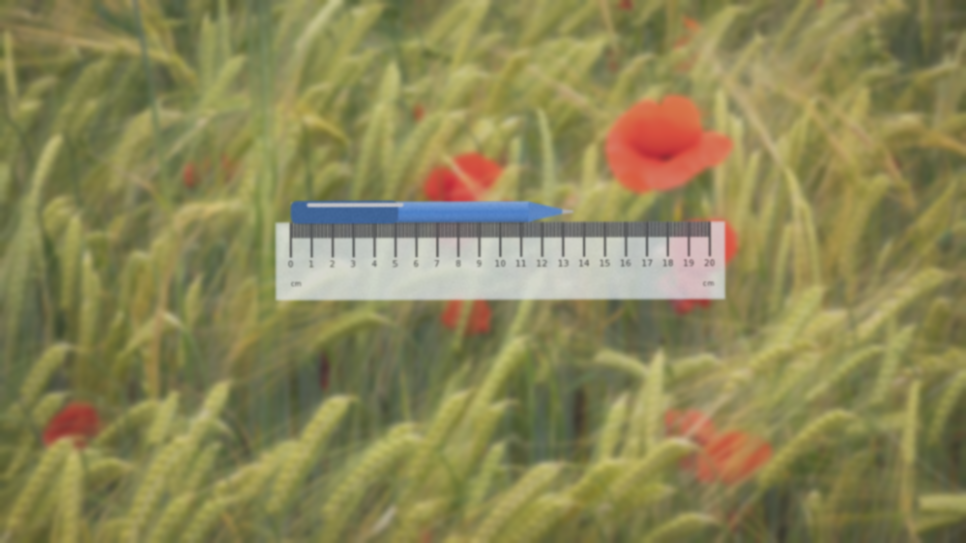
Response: 13.5 (cm)
